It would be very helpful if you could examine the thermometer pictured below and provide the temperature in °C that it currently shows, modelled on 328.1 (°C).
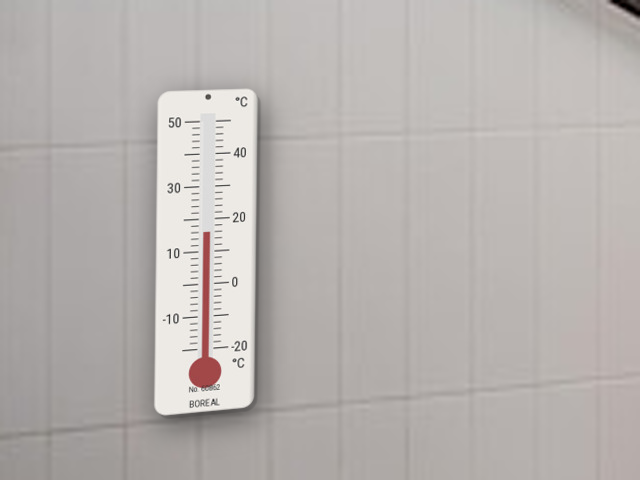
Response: 16 (°C)
